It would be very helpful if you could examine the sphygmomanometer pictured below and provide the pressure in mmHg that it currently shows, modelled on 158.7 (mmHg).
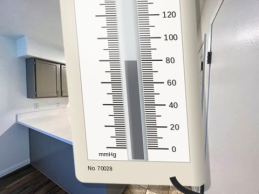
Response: 80 (mmHg)
